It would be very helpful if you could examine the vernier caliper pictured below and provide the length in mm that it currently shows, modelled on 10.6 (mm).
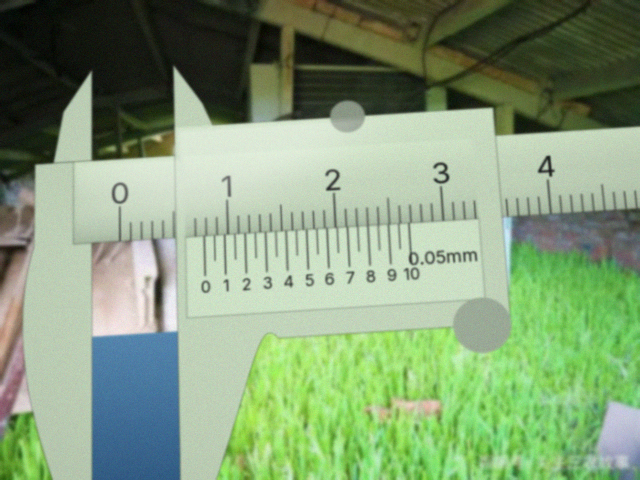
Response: 7.8 (mm)
